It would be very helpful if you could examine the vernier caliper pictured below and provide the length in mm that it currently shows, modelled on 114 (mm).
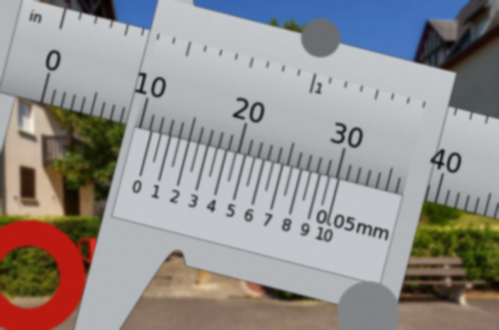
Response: 11.2 (mm)
